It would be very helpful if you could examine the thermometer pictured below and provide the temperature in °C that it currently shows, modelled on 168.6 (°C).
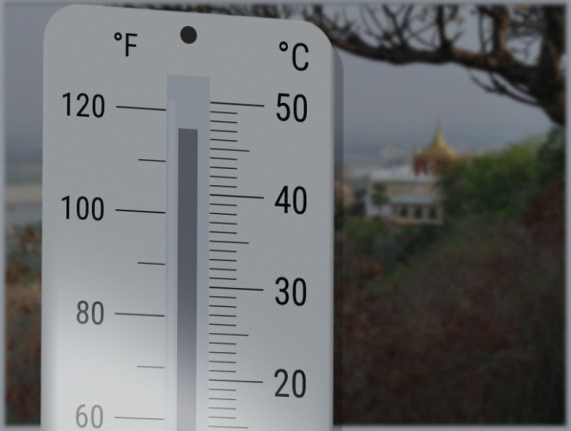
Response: 47 (°C)
